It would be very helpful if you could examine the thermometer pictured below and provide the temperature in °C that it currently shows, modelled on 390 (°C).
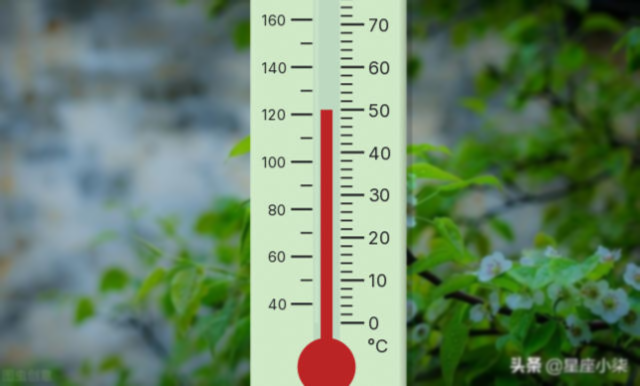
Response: 50 (°C)
